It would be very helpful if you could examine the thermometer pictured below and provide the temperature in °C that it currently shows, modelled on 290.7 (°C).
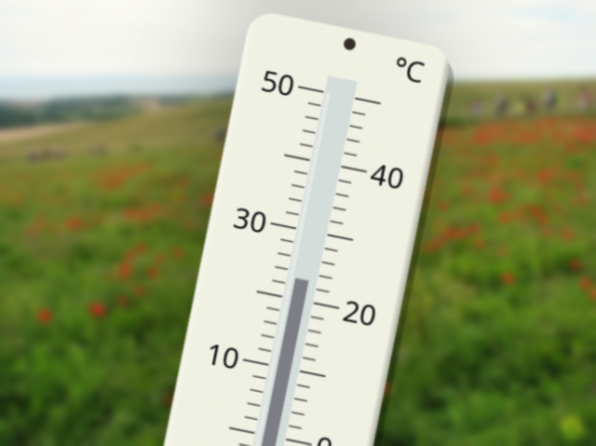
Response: 23 (°C)
